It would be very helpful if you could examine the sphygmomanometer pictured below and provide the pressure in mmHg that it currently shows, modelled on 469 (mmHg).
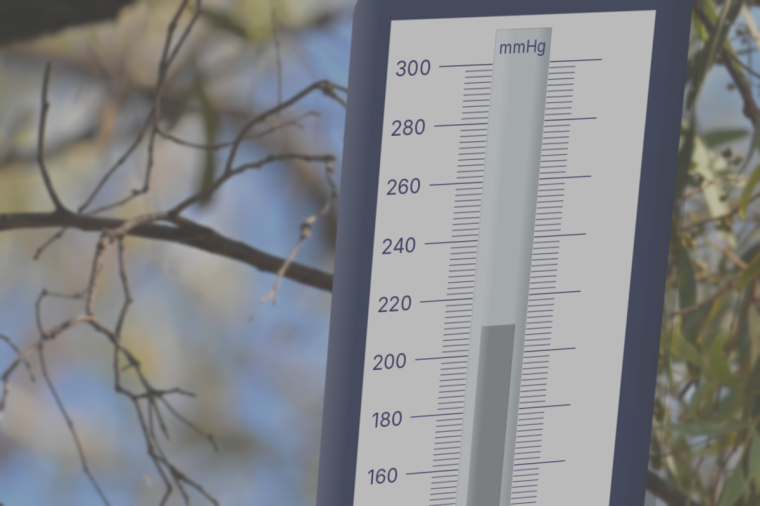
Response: 210 (mmHg)
